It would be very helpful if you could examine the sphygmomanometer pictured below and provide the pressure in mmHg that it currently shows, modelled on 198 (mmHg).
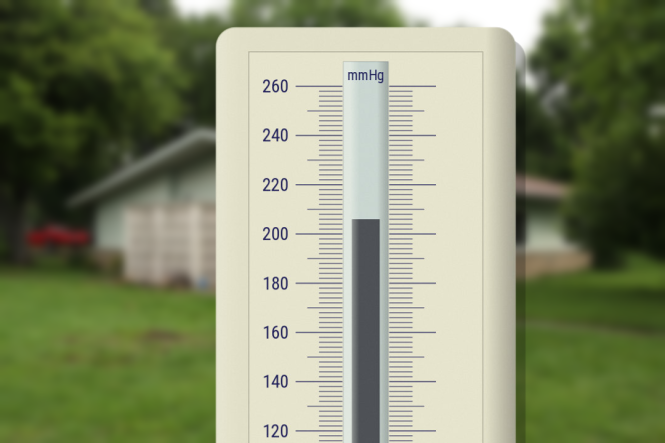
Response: 206 (mmHg)
